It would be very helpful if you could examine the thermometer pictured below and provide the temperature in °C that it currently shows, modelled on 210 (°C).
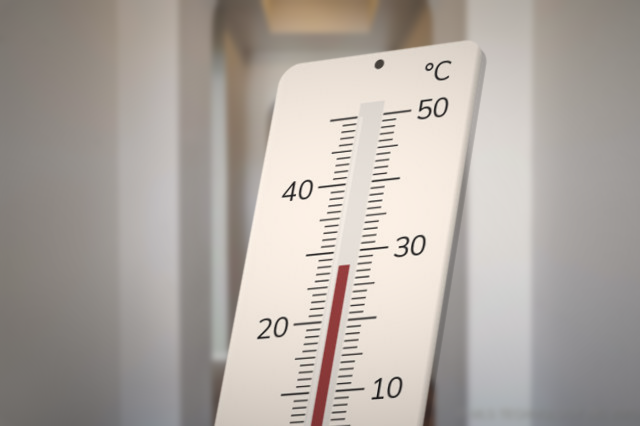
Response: 28 (°C)
